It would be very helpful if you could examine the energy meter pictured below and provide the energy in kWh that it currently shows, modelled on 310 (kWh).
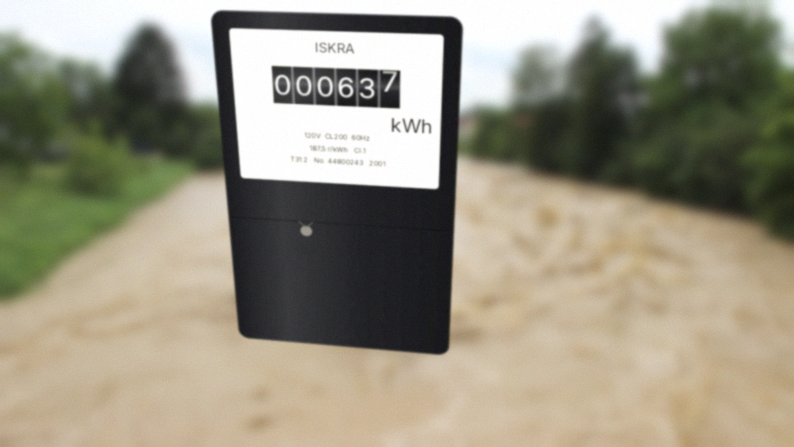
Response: 637 (kWh)
